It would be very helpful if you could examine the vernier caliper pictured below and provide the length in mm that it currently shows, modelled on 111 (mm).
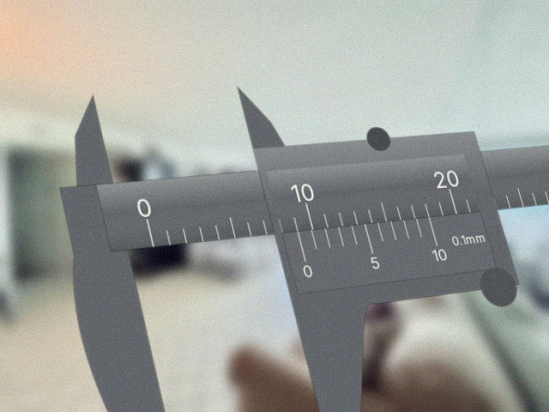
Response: 9.0 (mm)
